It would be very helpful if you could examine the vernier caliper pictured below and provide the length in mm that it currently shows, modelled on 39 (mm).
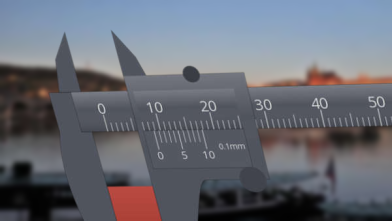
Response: 8.8 (mm)
